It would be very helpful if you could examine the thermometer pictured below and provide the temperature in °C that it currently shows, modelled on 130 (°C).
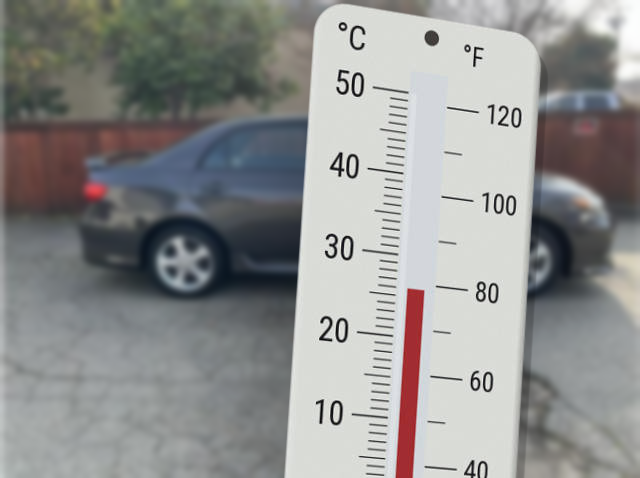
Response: 26 (°C)
